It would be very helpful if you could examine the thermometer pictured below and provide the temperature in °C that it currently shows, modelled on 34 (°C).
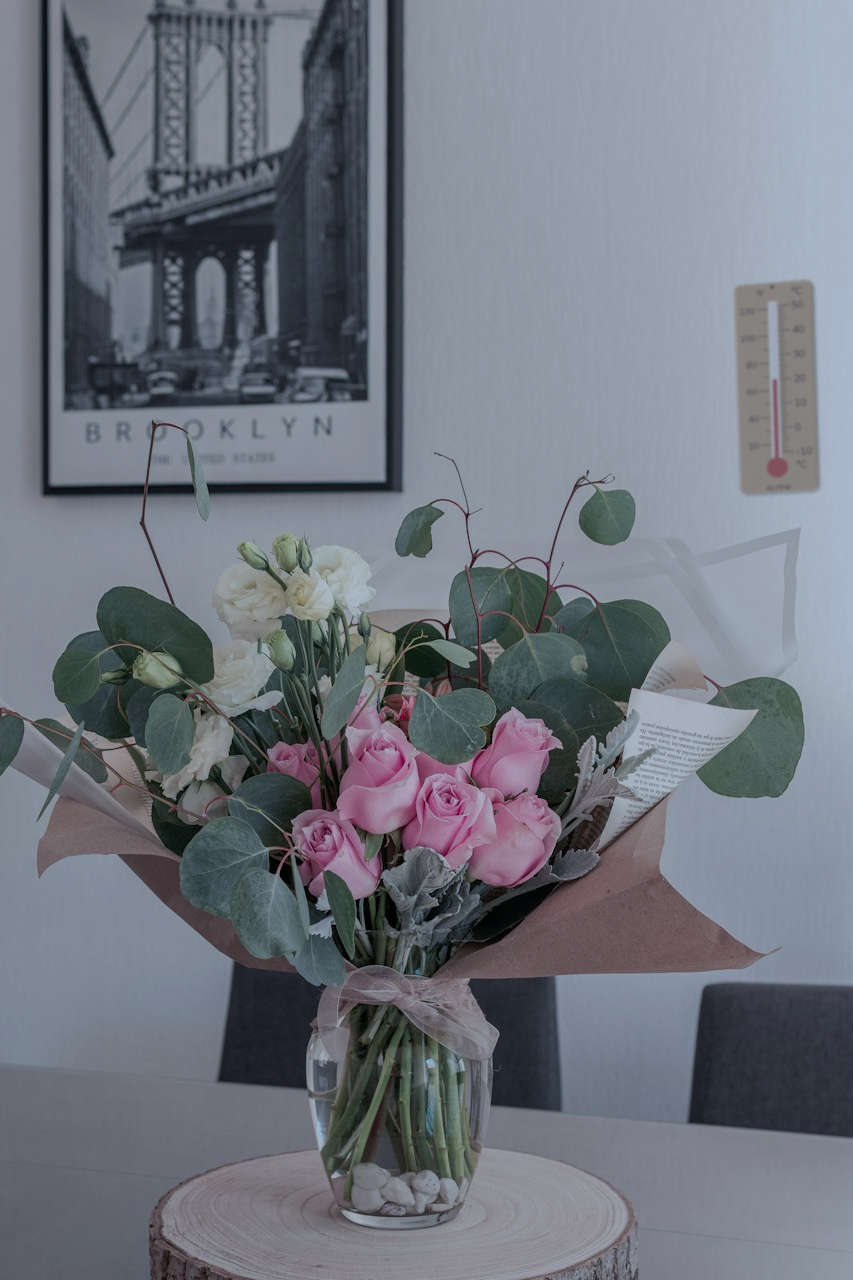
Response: 20 (°C)
